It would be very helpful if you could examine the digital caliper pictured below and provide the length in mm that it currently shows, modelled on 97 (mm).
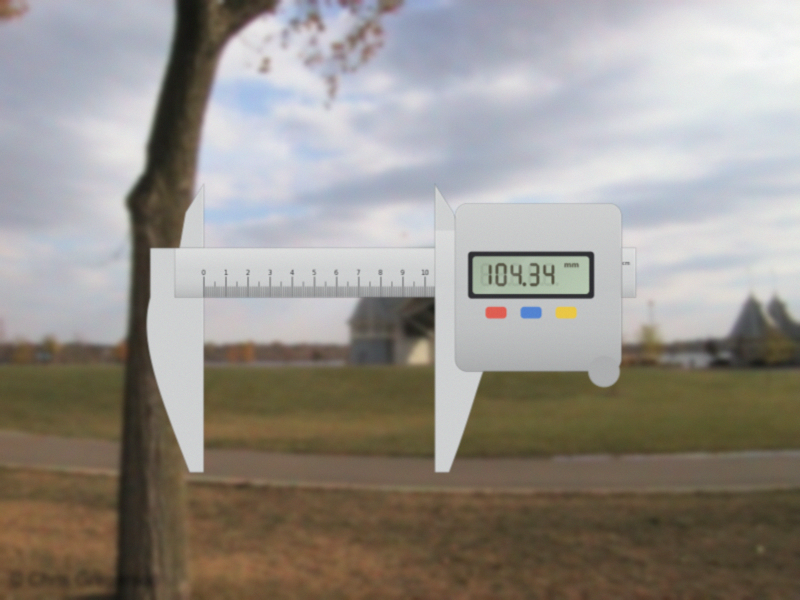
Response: 104.34 (mm)
